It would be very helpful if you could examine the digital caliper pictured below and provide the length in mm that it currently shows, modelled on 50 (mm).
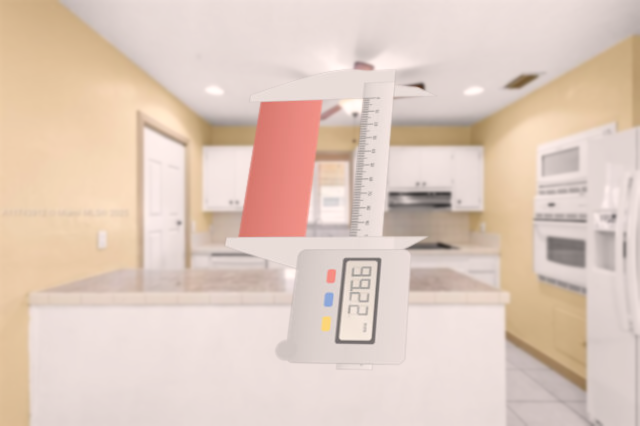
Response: 99.22 (mm)
